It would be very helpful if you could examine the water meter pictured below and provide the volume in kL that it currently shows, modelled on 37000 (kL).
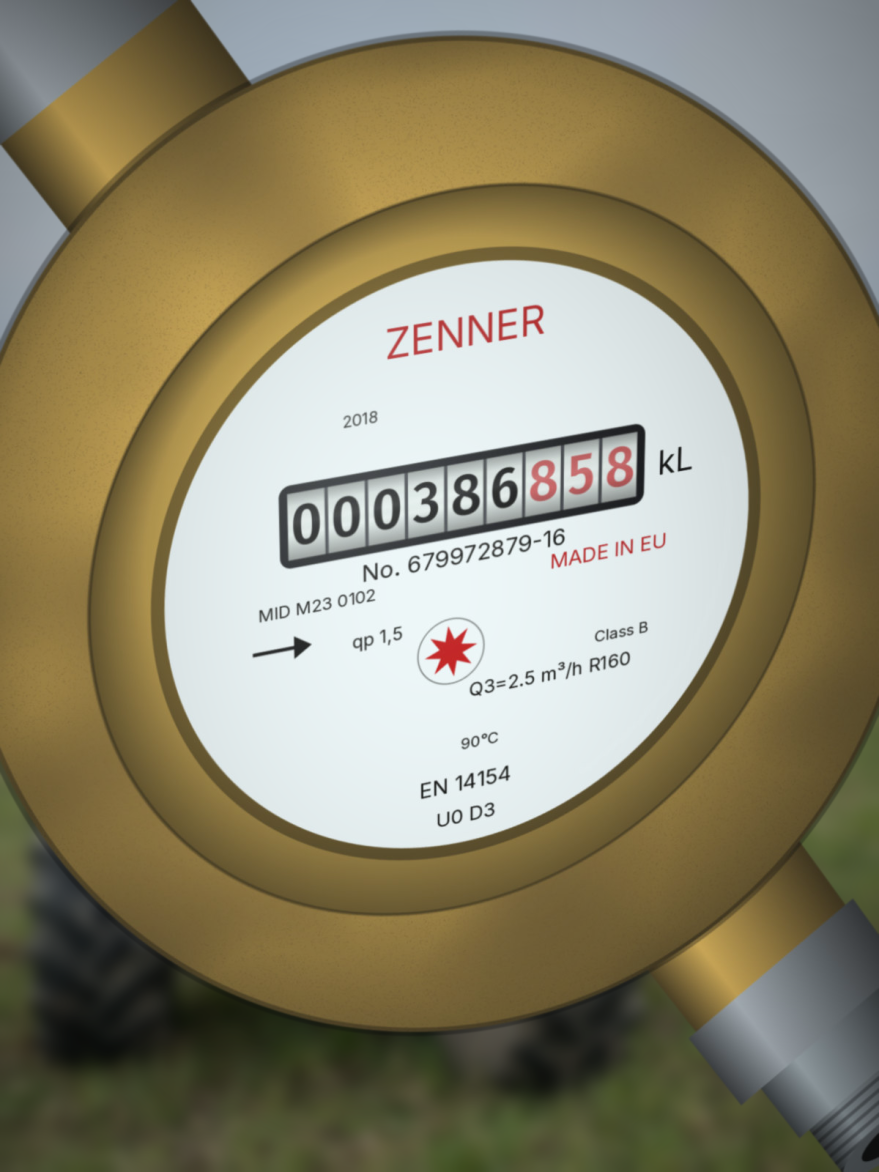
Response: 386.858 (kL)
